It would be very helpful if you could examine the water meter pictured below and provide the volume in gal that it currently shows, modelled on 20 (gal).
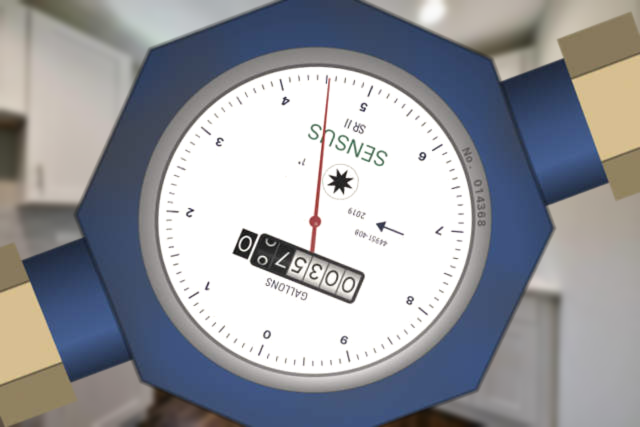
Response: 35784.5 (gal)
